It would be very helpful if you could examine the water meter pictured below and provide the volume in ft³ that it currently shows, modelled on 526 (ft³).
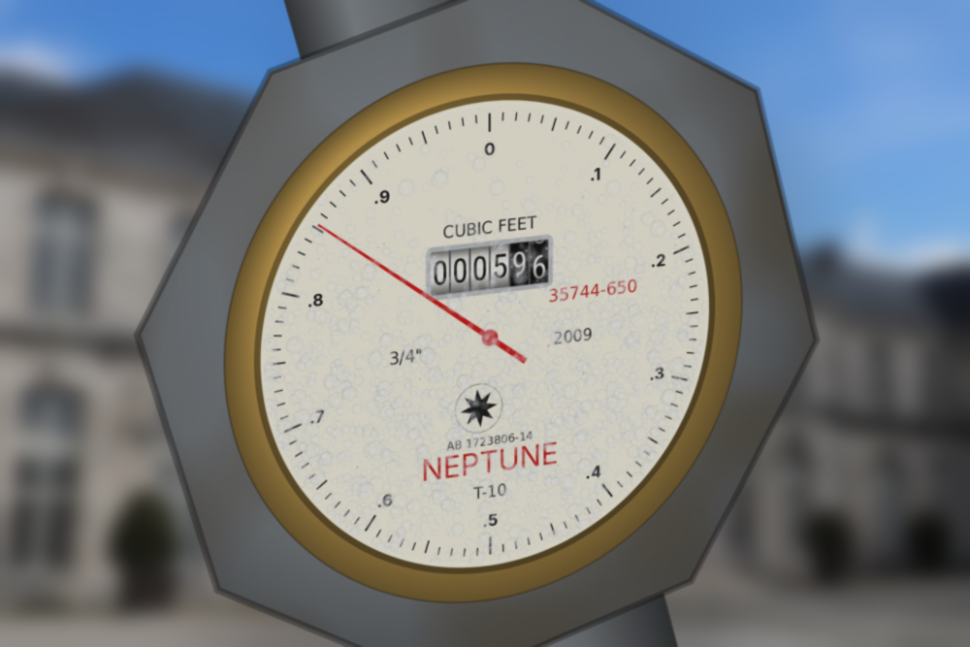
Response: 595.85 (ft³)
